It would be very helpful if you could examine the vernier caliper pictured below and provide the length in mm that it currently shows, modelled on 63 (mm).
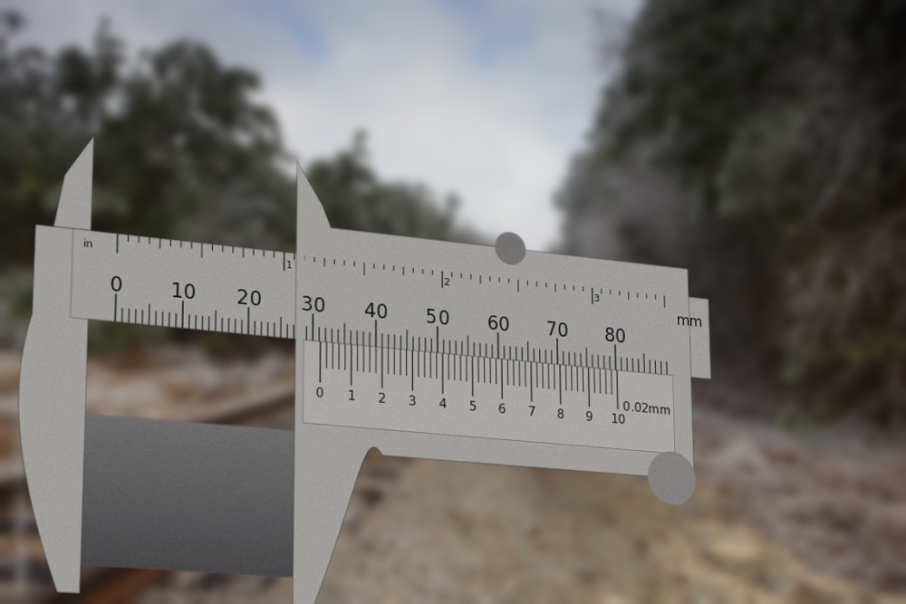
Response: 31.2 (mm)
